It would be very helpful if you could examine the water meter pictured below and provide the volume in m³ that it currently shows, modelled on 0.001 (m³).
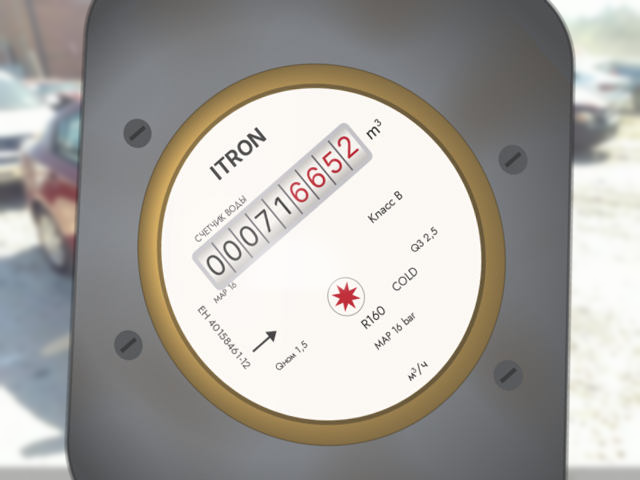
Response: 71.6652 (m³)
